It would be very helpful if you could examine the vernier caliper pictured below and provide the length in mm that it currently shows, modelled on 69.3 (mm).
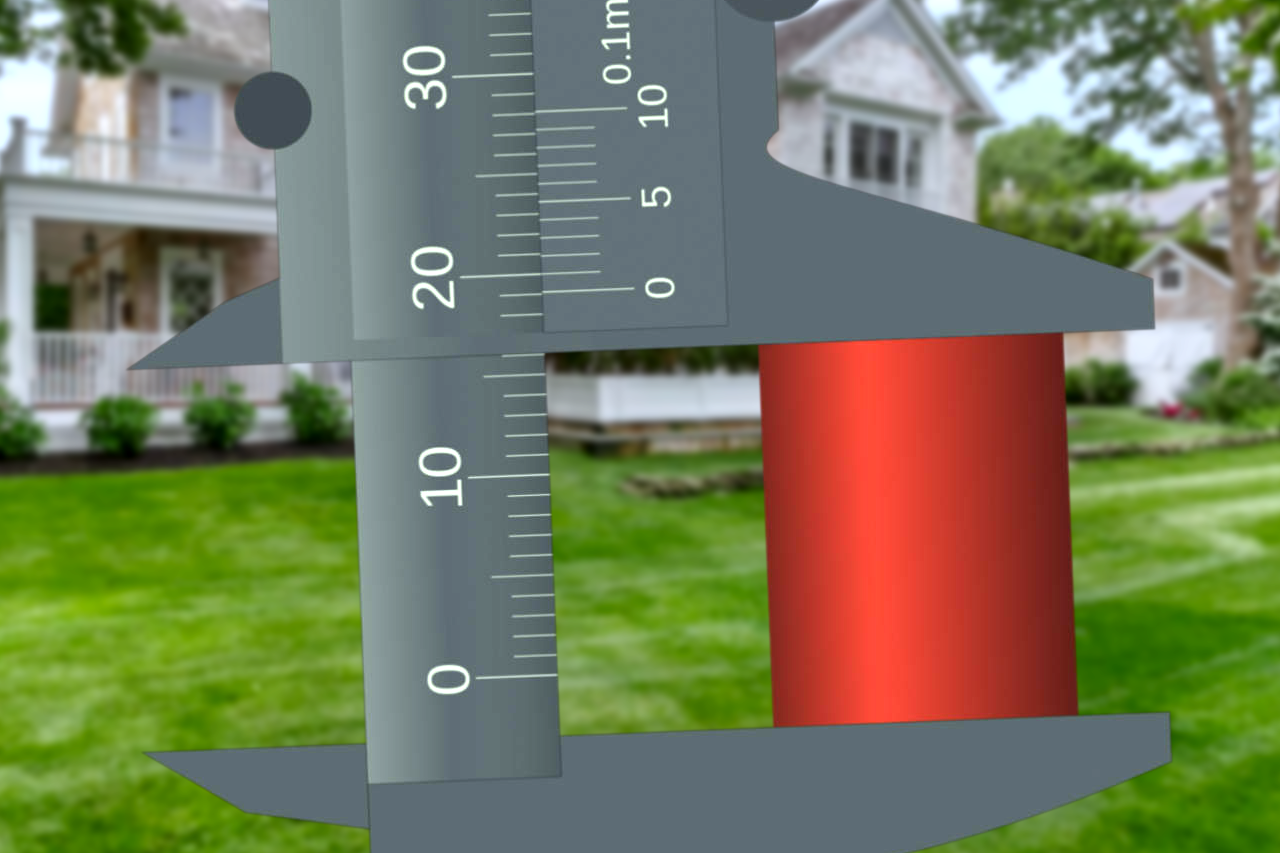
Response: 19.1 (mm)
